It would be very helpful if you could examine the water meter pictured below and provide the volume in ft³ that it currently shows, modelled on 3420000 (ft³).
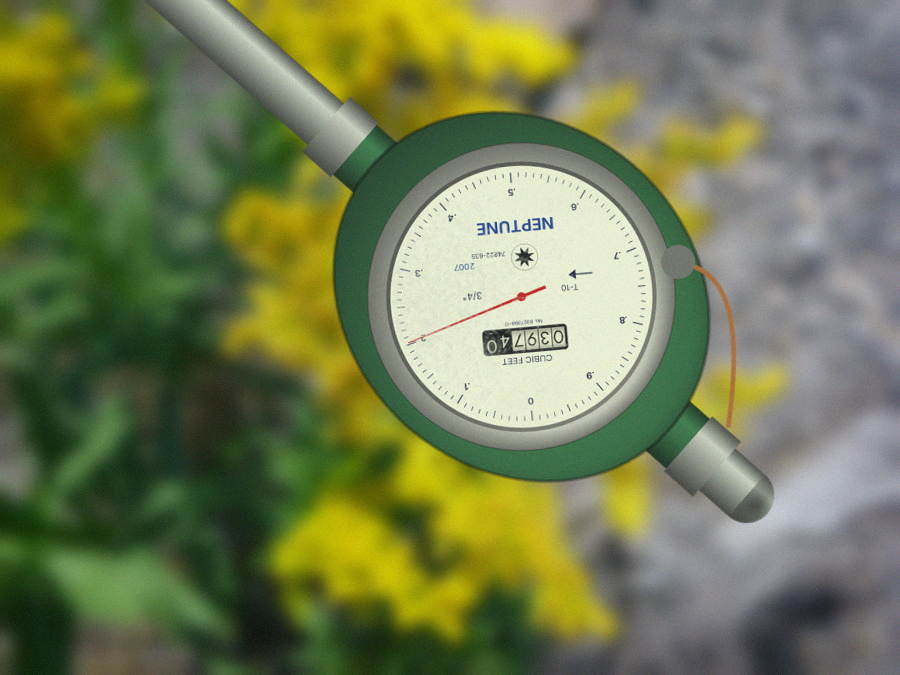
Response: 39740.20 (ft³)
